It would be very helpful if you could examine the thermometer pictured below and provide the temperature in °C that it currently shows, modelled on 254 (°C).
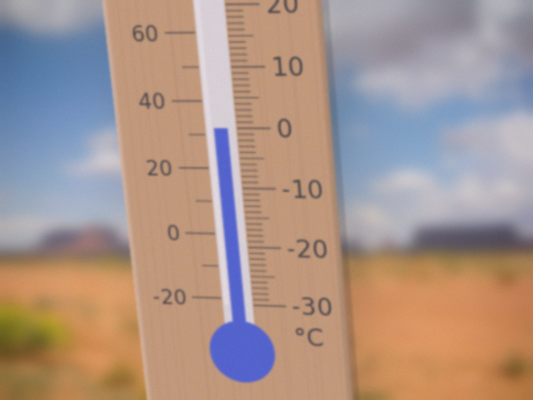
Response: 0 (°C)
